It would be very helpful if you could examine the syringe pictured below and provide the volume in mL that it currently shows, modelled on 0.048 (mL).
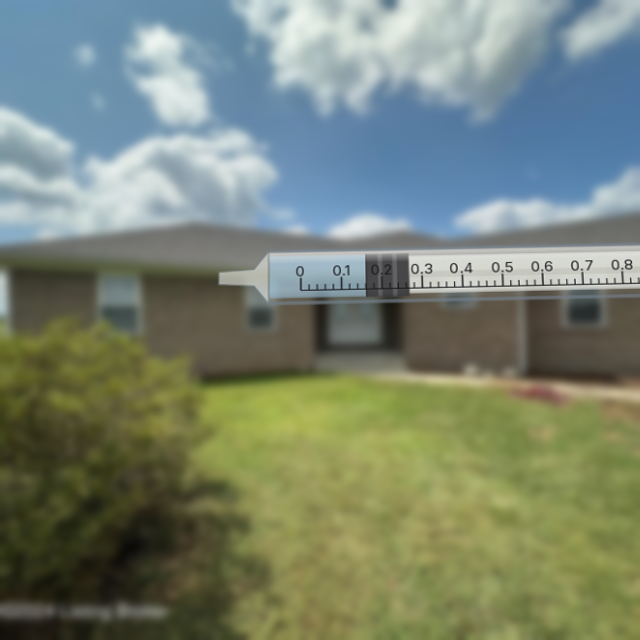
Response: 0.16 (mL)
